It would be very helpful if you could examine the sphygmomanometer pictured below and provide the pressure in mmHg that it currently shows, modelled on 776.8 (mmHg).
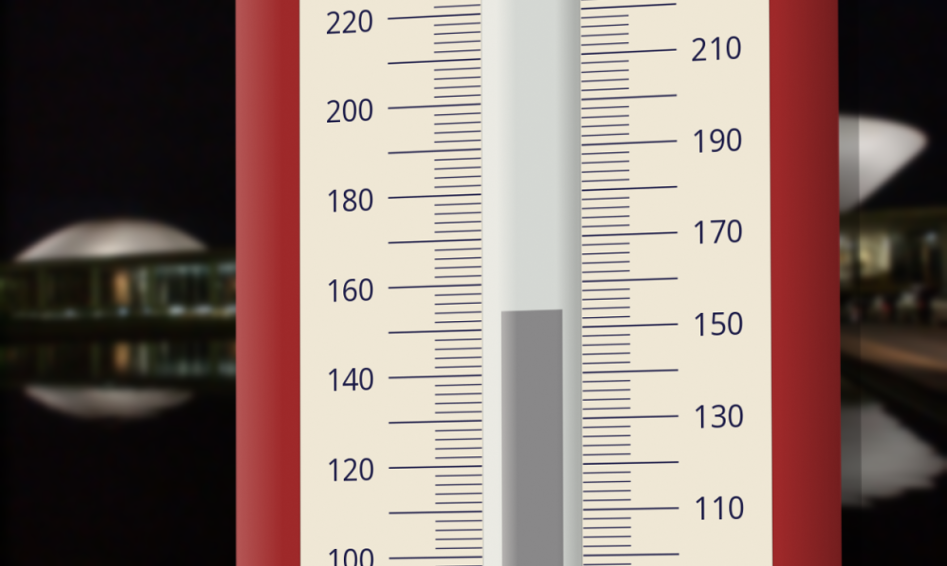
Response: 154 (mmHg)
